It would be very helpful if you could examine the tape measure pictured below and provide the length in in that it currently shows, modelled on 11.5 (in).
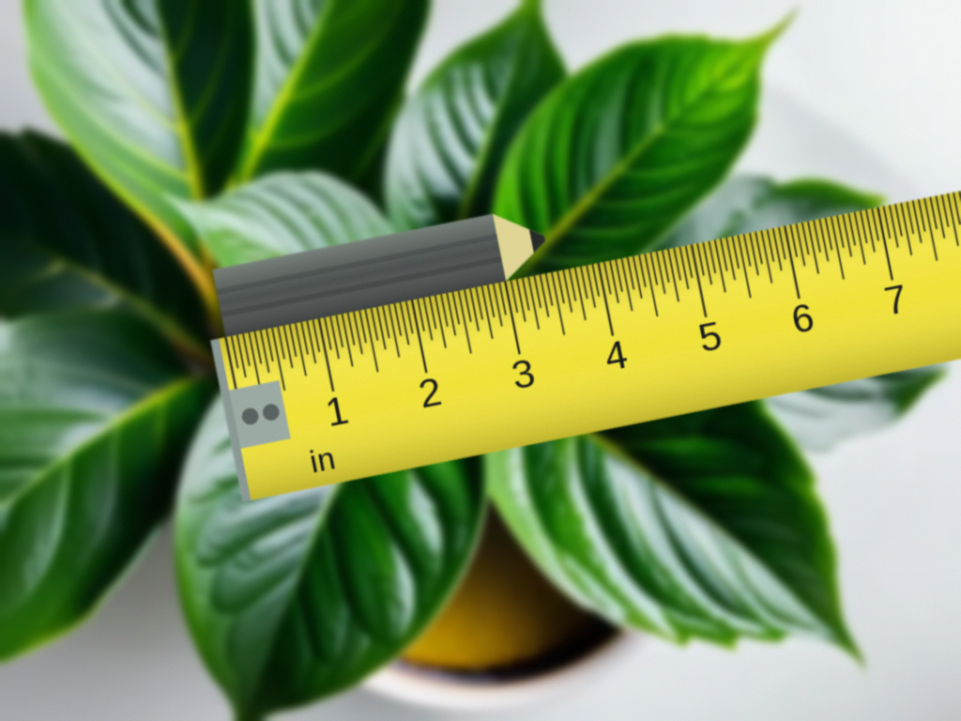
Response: 3.5 (in)
